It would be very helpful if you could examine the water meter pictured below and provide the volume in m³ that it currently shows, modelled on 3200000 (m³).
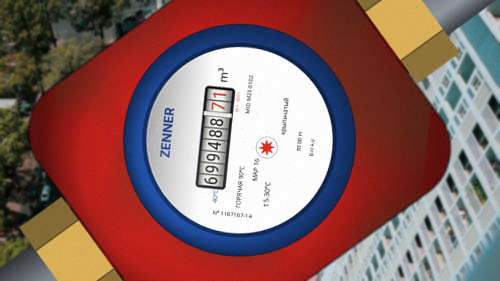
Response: 699488.71 (m³)
